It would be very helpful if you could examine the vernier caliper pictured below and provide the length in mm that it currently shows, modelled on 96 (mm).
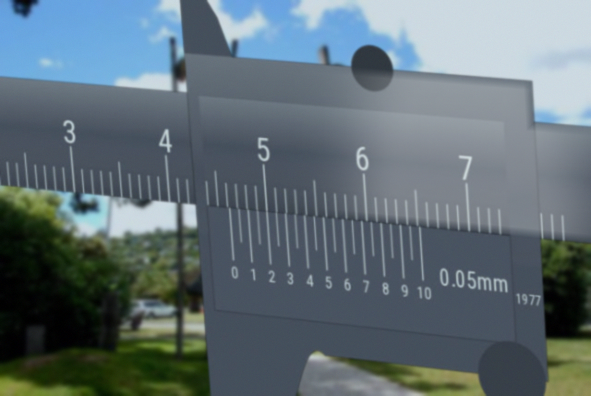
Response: 46.2 (mm)
